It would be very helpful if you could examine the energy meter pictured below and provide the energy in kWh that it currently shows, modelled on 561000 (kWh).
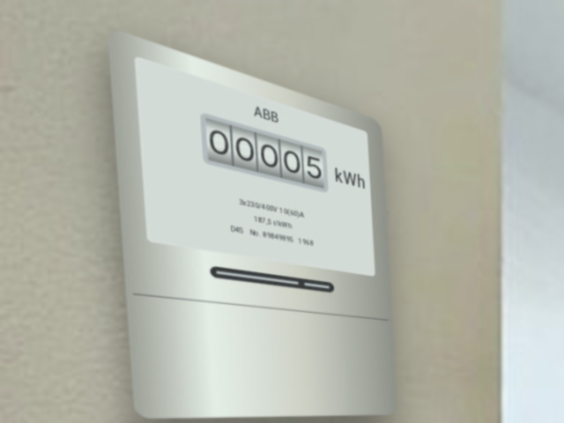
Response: 5 (kWh)
